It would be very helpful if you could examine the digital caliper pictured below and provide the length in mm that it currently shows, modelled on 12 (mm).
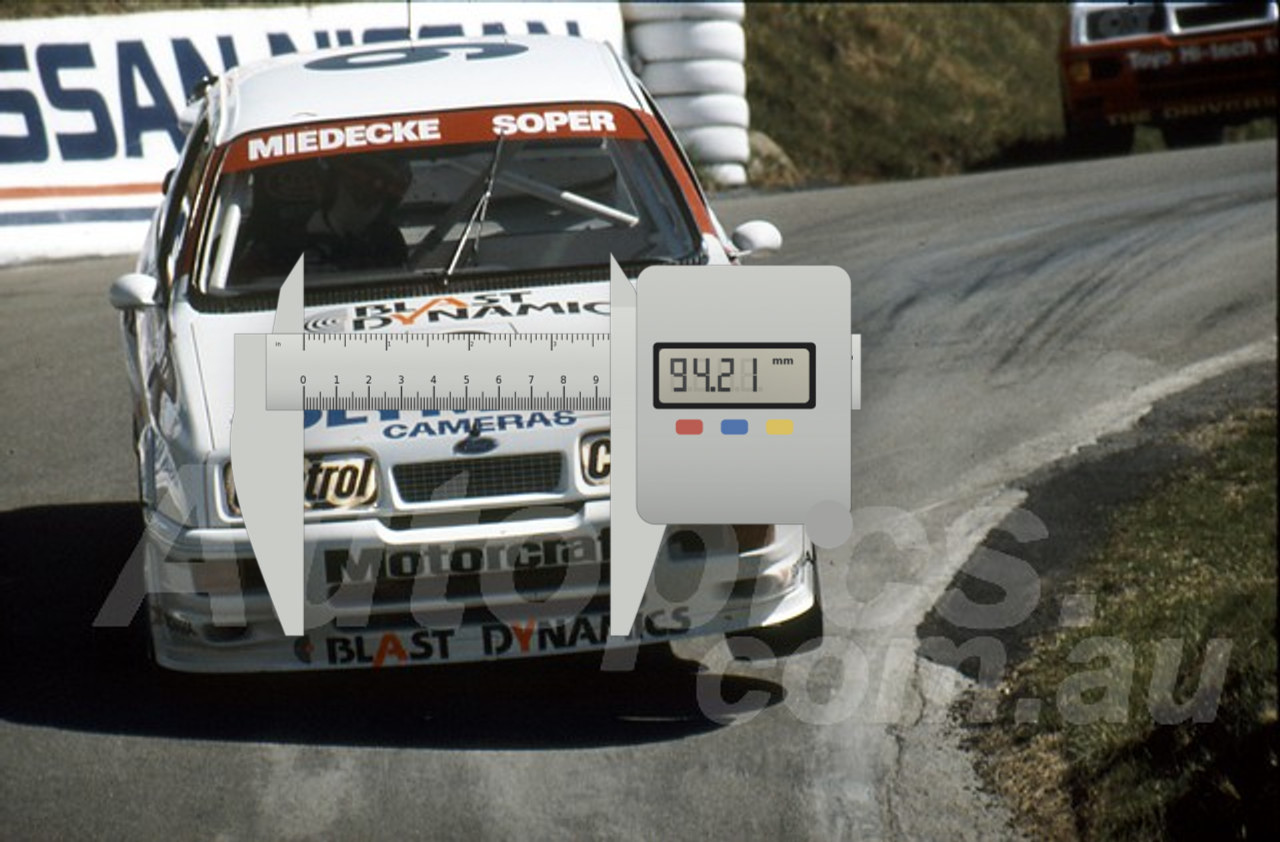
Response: 94.21 (mm)
